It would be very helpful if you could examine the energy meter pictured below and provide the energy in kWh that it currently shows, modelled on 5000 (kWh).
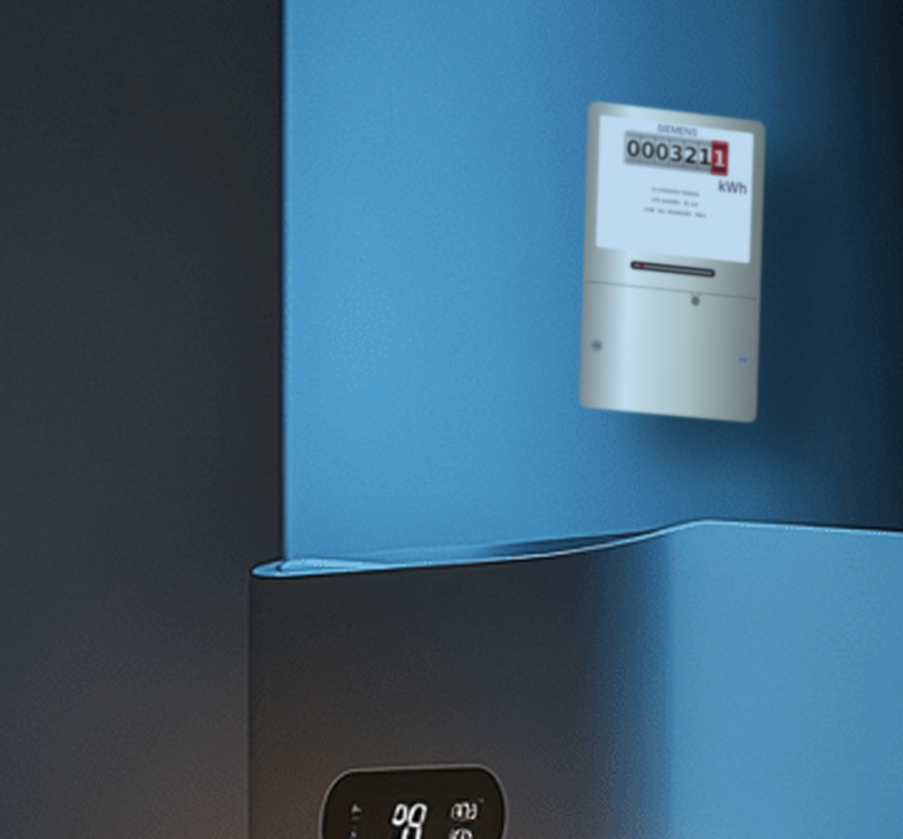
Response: 321.1 (kWh)
